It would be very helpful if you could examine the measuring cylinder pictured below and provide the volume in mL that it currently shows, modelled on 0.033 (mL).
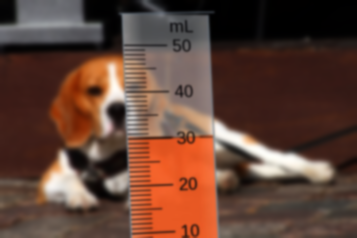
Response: 30 (mL)
